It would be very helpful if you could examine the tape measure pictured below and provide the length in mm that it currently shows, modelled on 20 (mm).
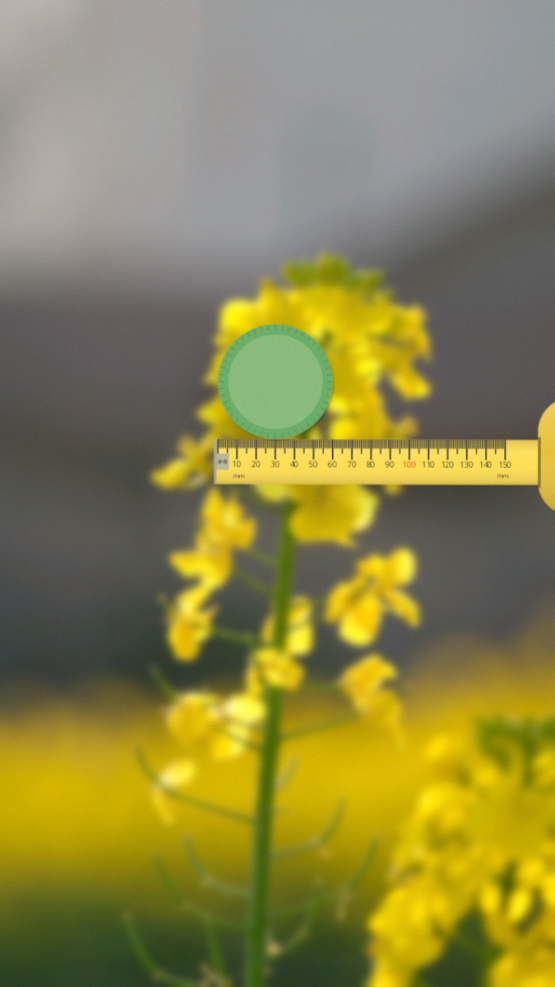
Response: 60 (mm)
